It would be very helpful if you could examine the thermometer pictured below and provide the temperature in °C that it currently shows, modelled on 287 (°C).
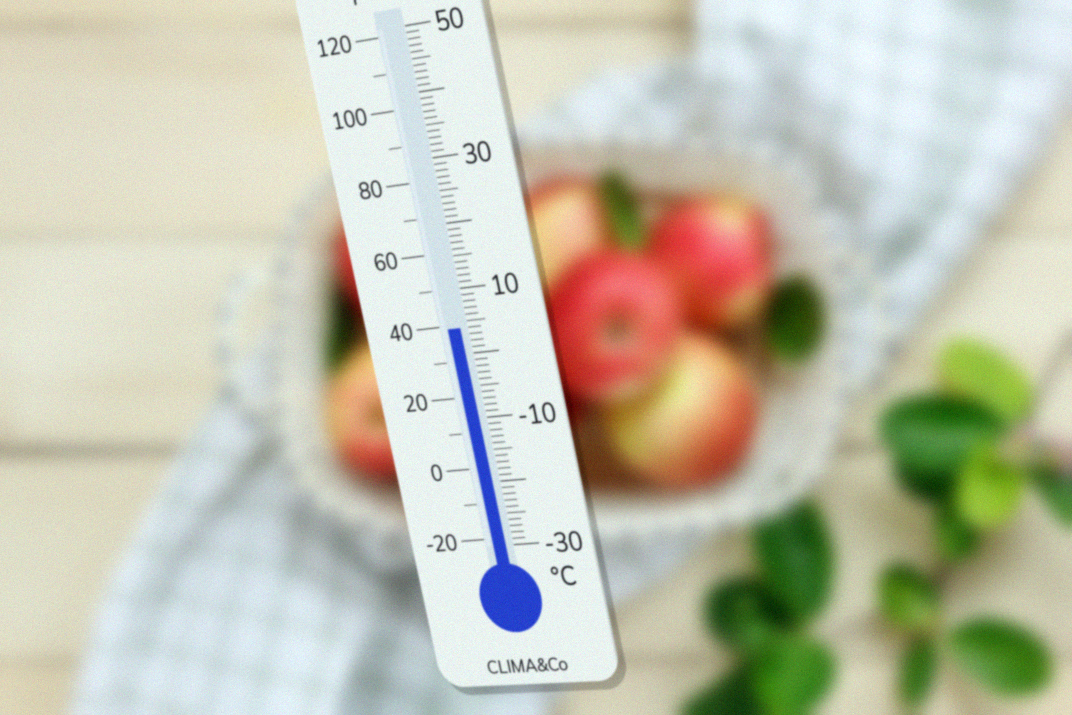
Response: 4 (°C)
